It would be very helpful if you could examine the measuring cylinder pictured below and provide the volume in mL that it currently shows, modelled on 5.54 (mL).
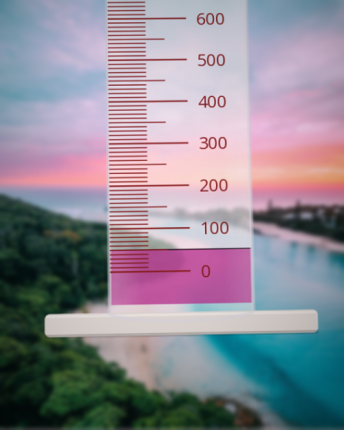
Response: 50 (mL)
